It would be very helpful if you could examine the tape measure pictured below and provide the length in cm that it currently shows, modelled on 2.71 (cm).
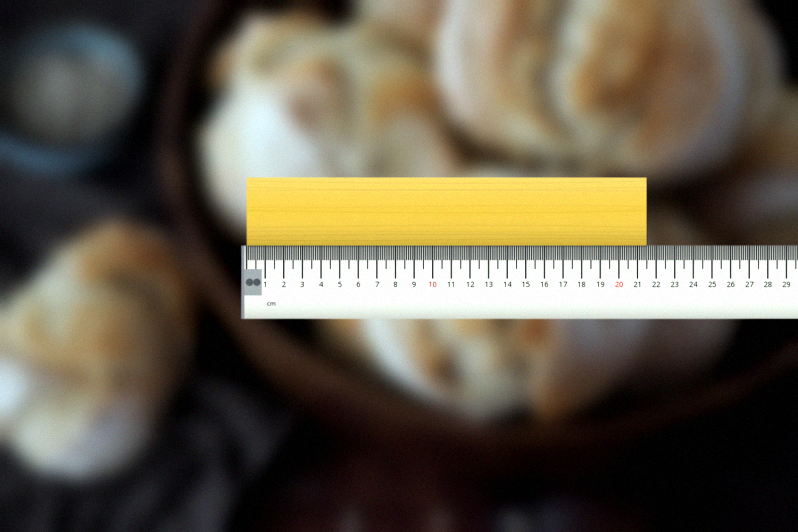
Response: 21.5 (cm)
